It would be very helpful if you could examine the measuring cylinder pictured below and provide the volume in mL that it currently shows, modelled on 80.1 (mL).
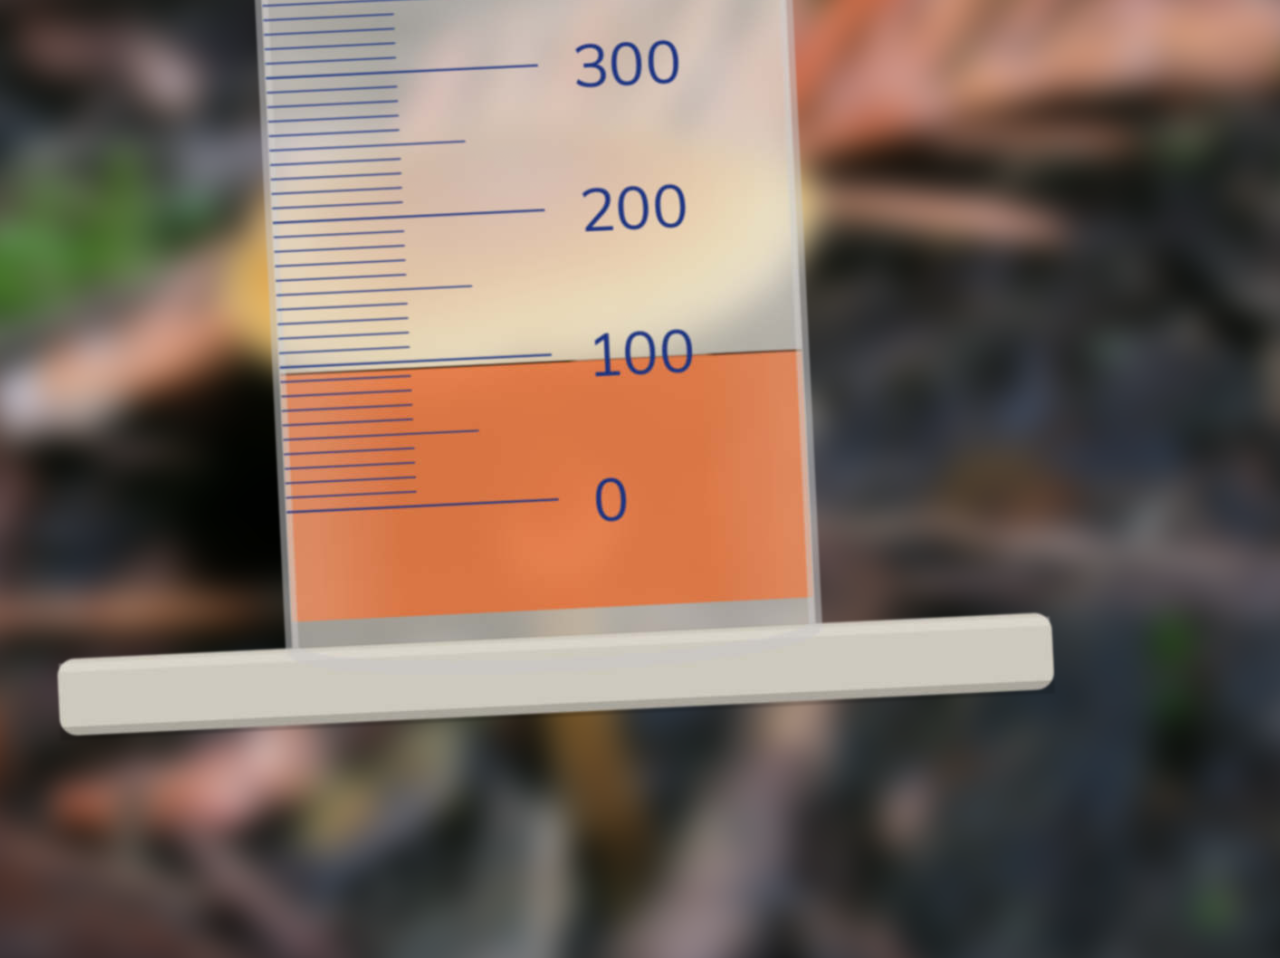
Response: 95 (mL)
